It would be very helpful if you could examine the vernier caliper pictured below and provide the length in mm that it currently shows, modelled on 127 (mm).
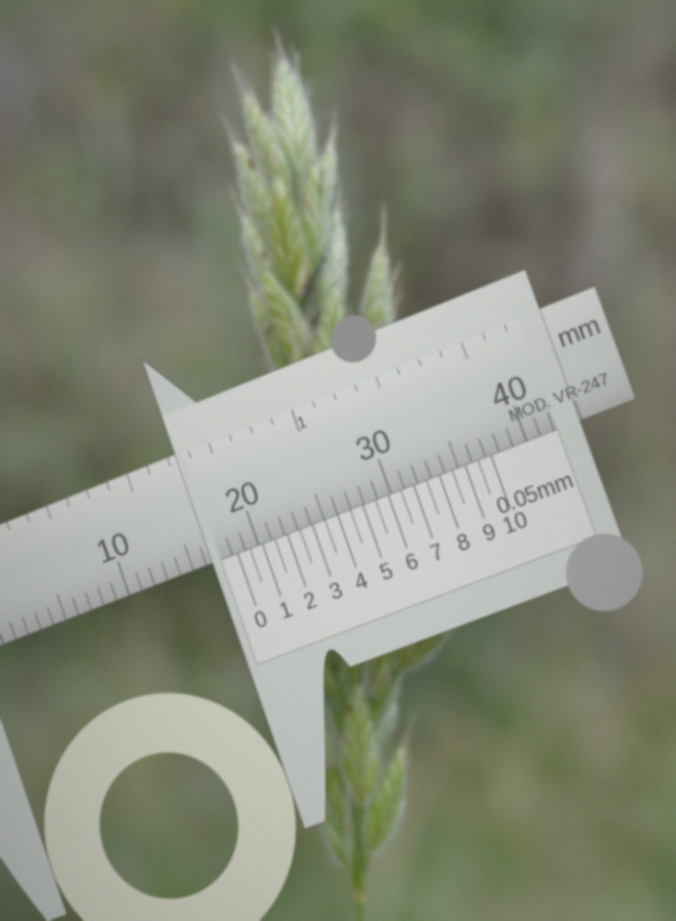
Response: 18.4 (mm)
